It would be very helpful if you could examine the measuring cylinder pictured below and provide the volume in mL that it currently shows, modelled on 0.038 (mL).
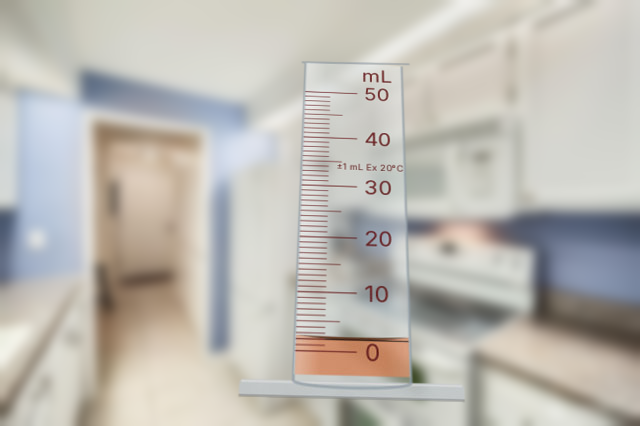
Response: 2 (mL)
